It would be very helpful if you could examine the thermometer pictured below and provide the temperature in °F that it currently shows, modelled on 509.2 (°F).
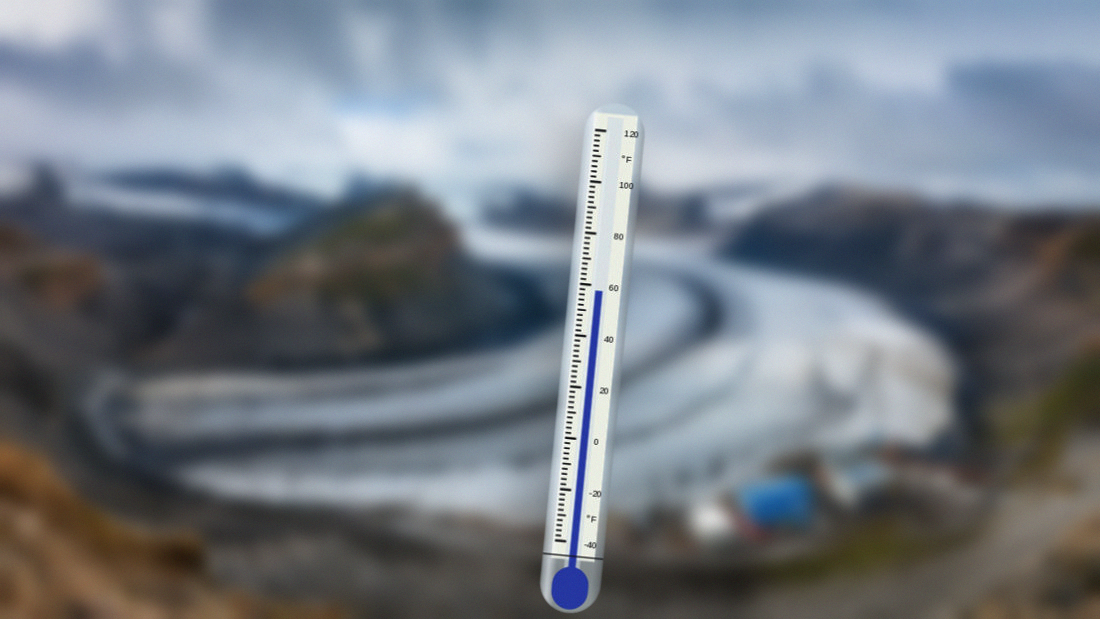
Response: 58 (°F)
